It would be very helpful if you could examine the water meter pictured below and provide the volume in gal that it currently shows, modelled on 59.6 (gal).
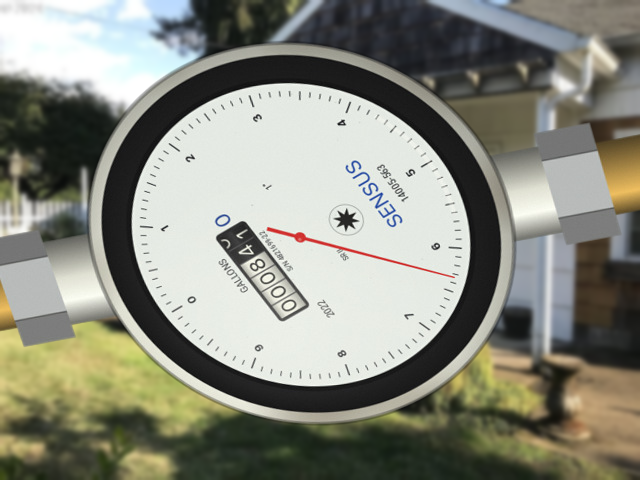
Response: 8406.3 (gal)
